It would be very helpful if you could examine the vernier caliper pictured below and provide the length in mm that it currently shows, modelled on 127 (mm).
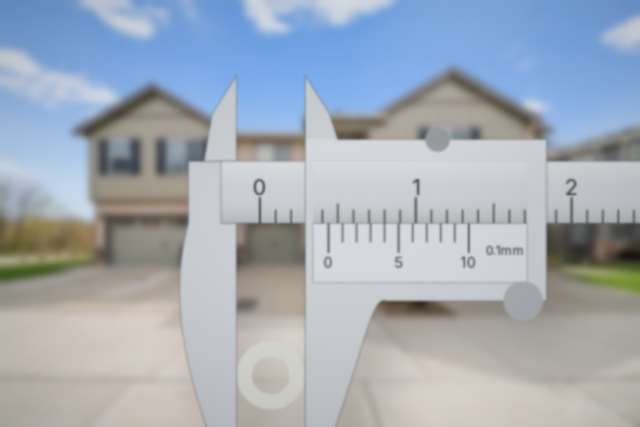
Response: 4.4 (mm)
